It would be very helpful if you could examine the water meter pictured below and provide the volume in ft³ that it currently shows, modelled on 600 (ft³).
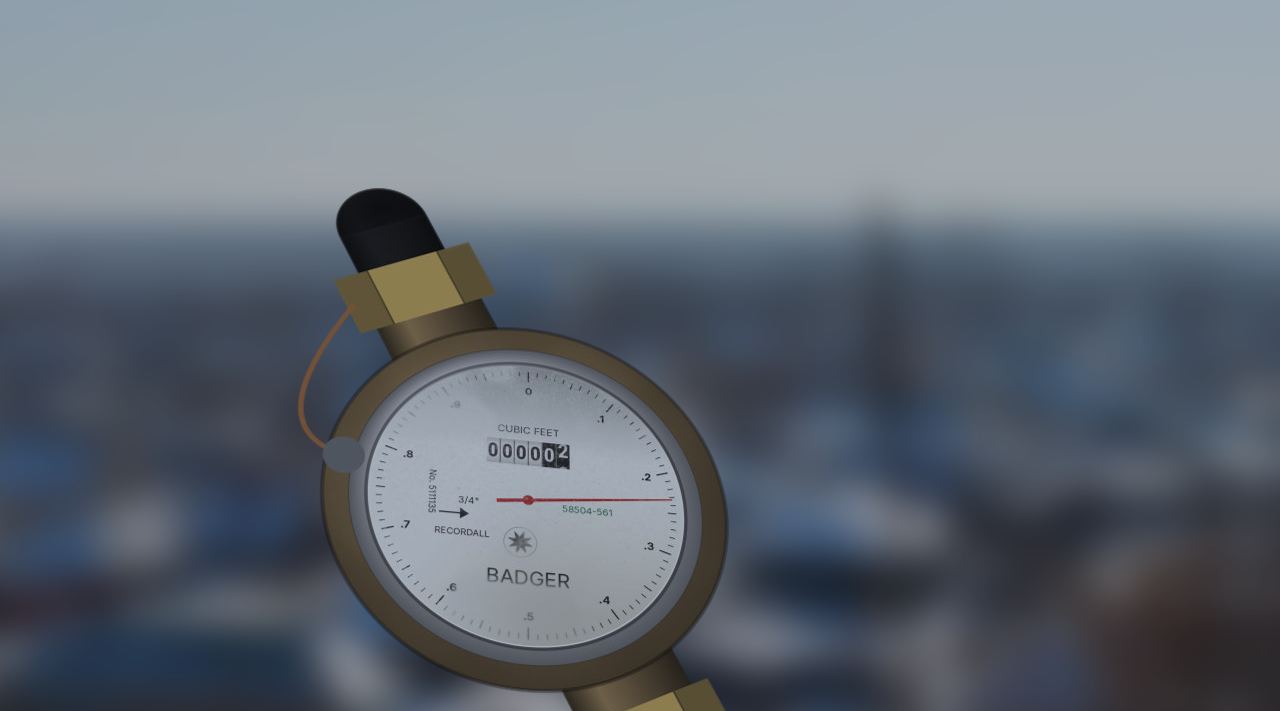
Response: 2.23 (ft³)
